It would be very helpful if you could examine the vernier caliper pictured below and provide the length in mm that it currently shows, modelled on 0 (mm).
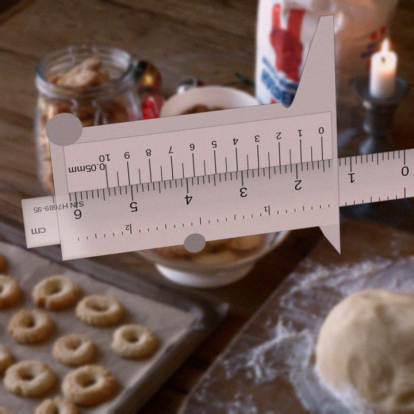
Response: 15.2 (mm)
